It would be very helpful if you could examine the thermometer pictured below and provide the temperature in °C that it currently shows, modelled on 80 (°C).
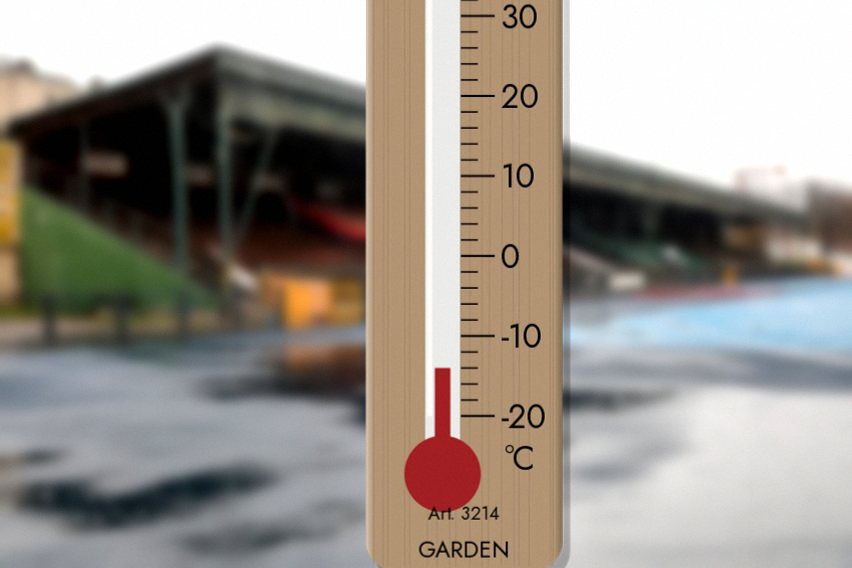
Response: -14 (°C)
